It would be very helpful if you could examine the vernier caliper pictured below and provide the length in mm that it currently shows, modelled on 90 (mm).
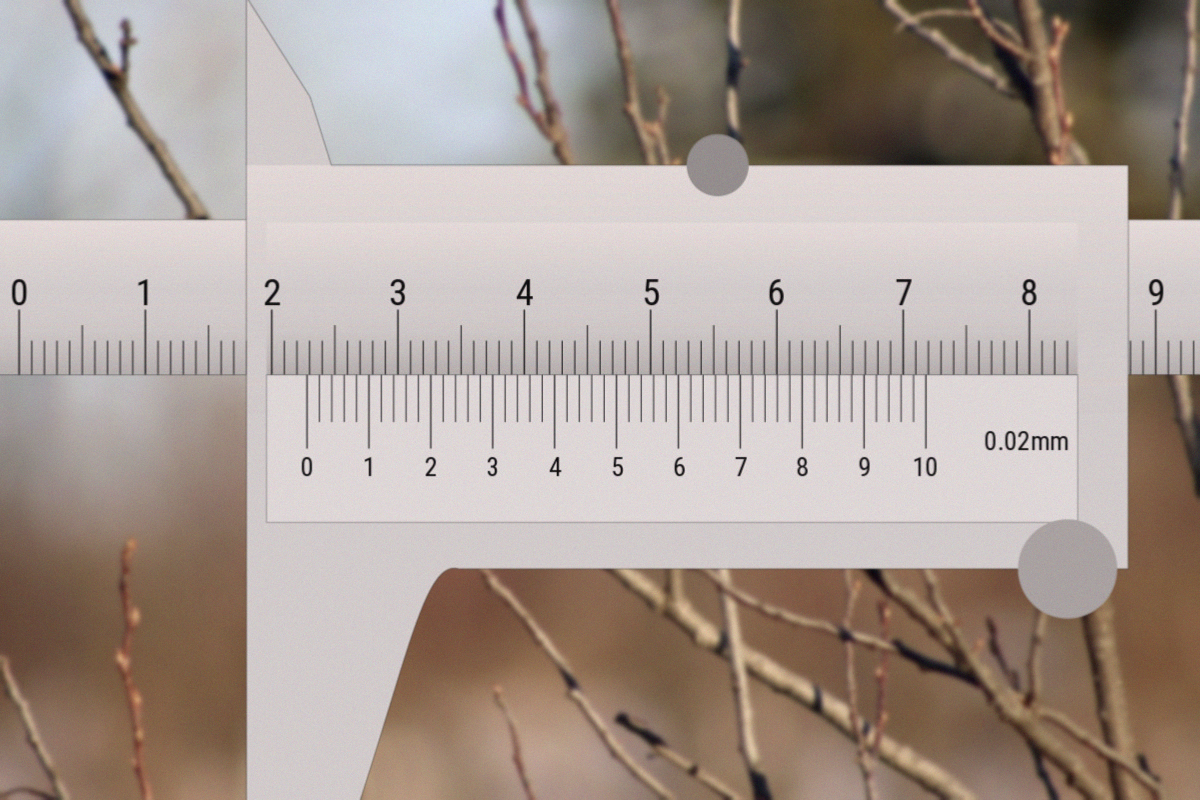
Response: 22.8 (mm)
